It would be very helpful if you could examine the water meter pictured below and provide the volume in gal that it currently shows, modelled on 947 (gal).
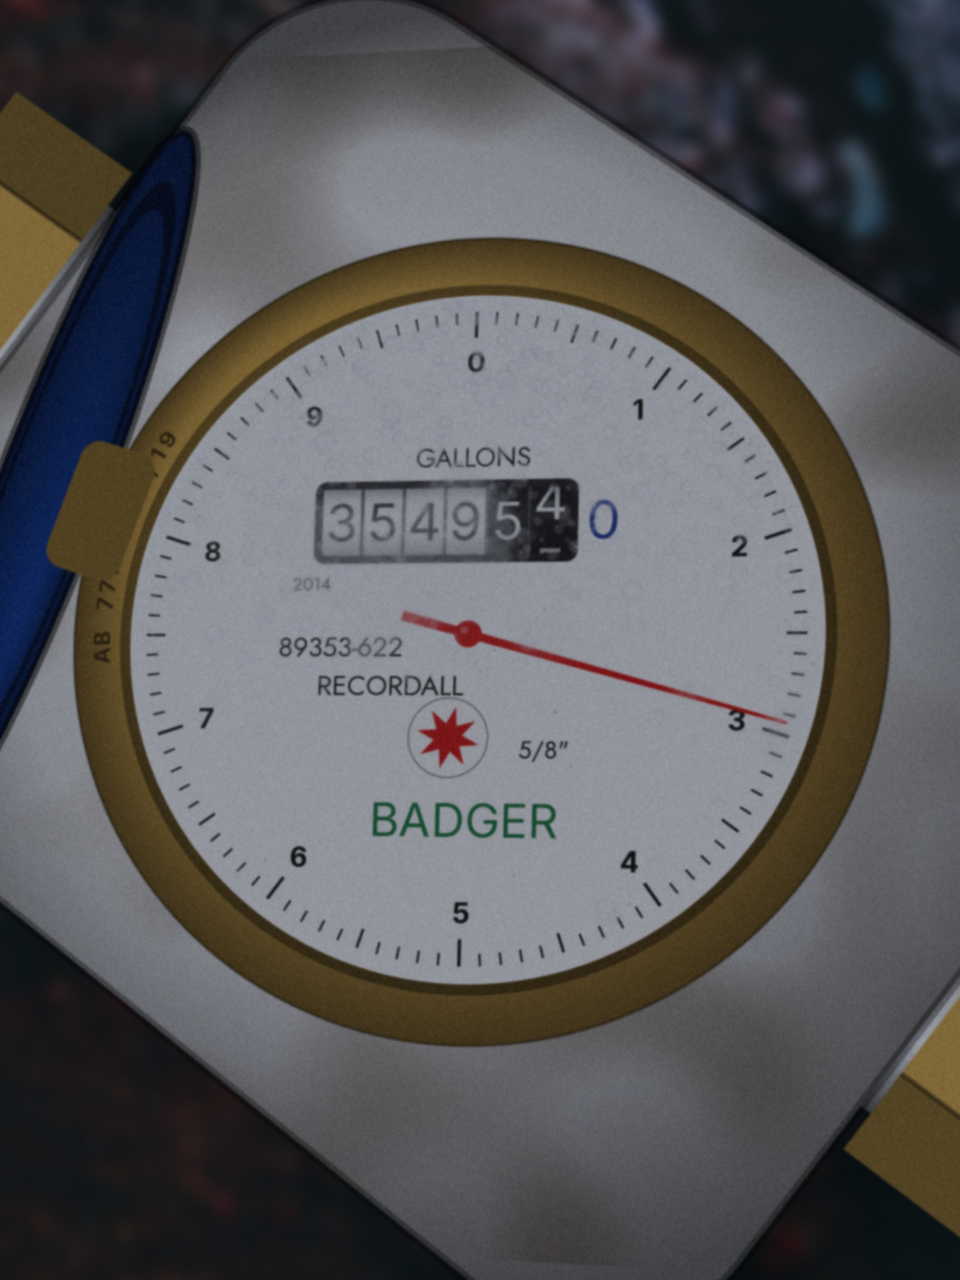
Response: 3549542.9 (gal)
